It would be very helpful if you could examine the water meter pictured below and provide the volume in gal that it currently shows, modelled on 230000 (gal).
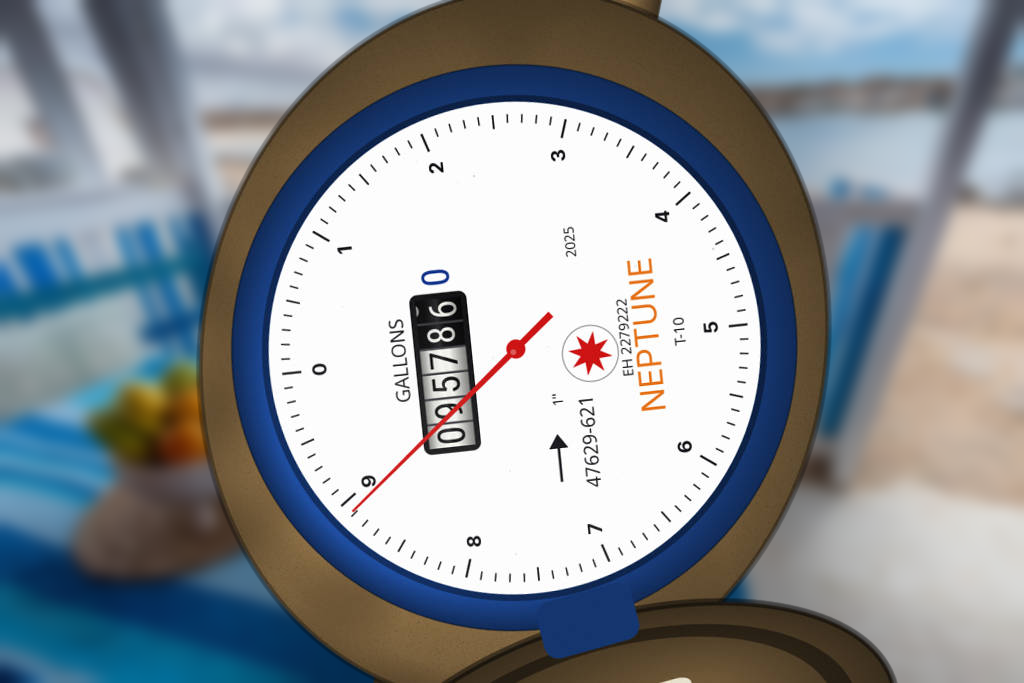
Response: 957858.9 (gal)
